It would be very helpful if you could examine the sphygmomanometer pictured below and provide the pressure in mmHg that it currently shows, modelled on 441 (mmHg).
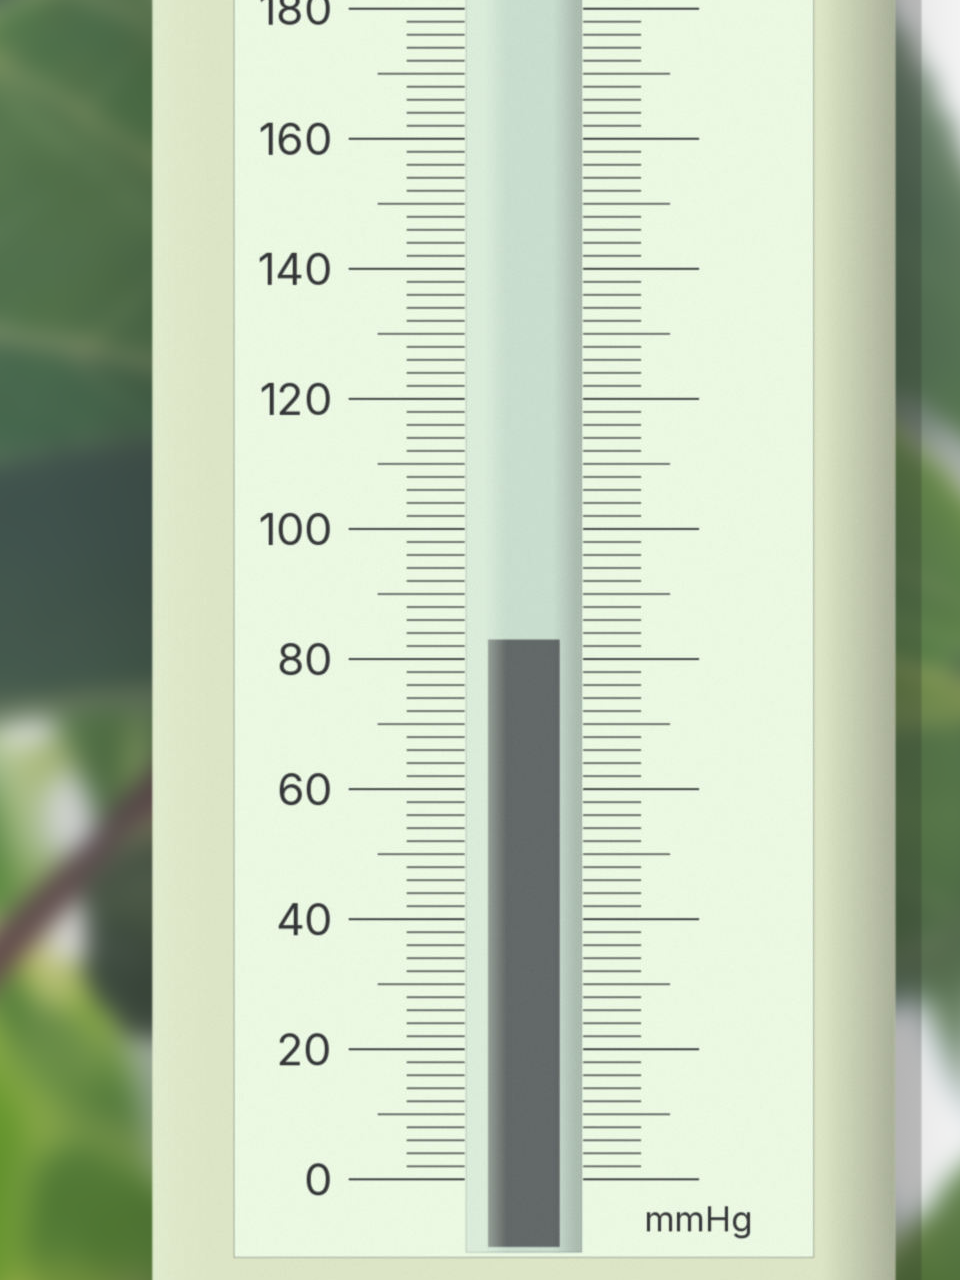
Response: 83 (mmHg)
